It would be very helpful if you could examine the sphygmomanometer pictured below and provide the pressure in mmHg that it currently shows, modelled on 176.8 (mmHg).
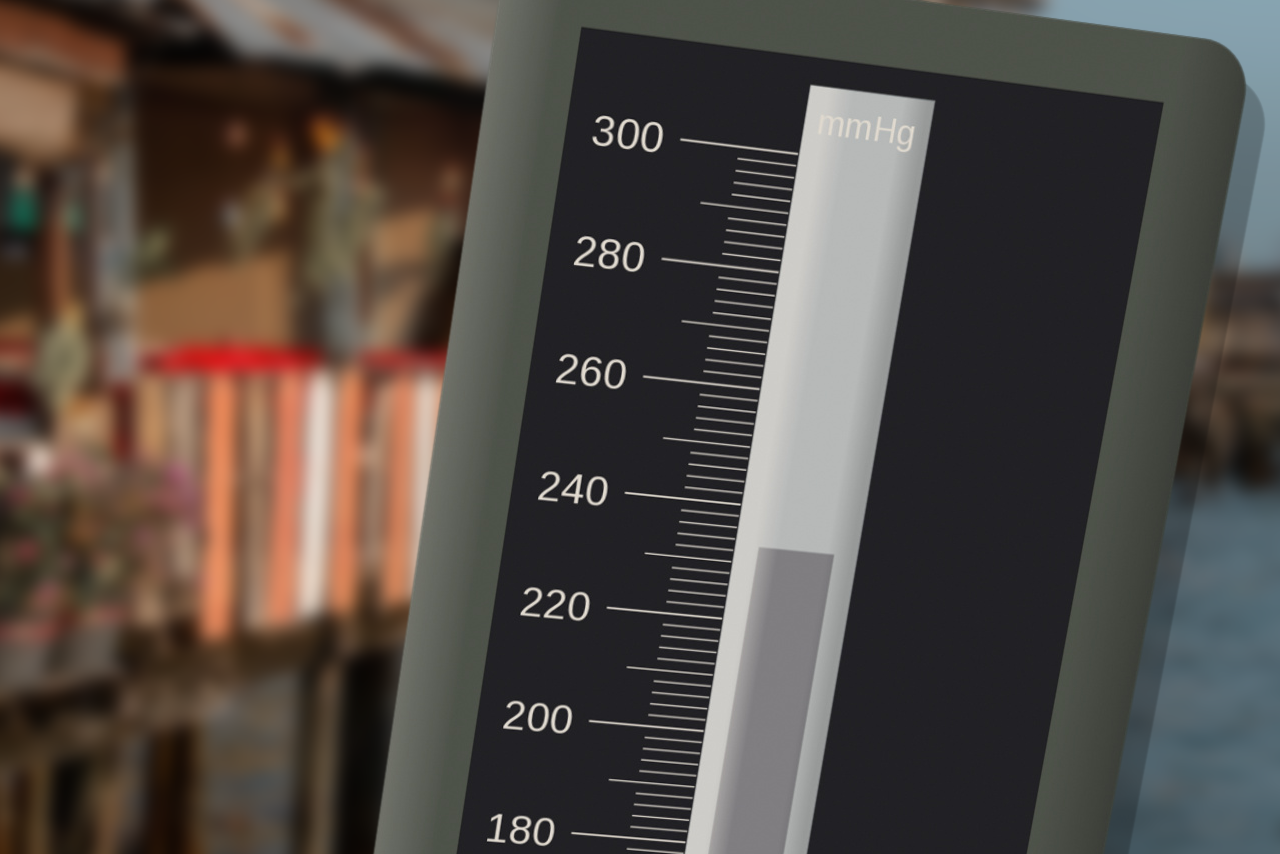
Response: 233 (mmHg)
